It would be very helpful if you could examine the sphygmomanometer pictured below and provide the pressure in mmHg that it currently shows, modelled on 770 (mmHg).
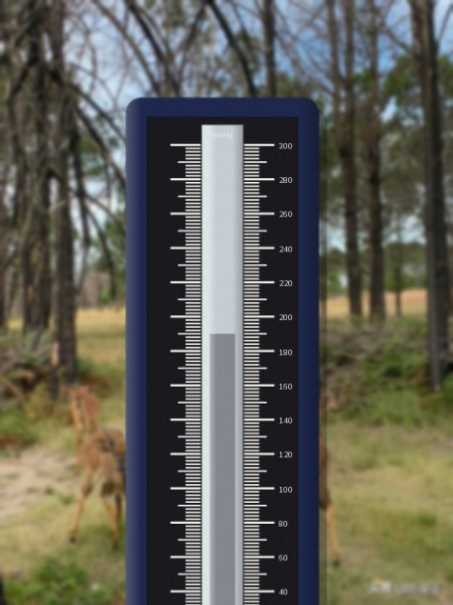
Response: 190 (mmHg)
